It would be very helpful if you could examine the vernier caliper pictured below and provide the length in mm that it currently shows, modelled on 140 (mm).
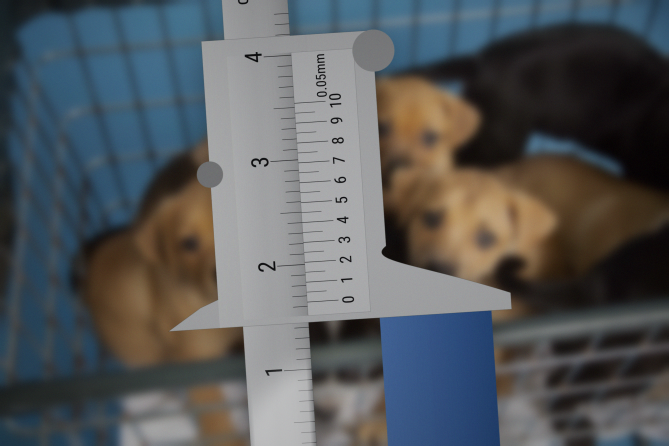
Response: 16.4 (mm)
